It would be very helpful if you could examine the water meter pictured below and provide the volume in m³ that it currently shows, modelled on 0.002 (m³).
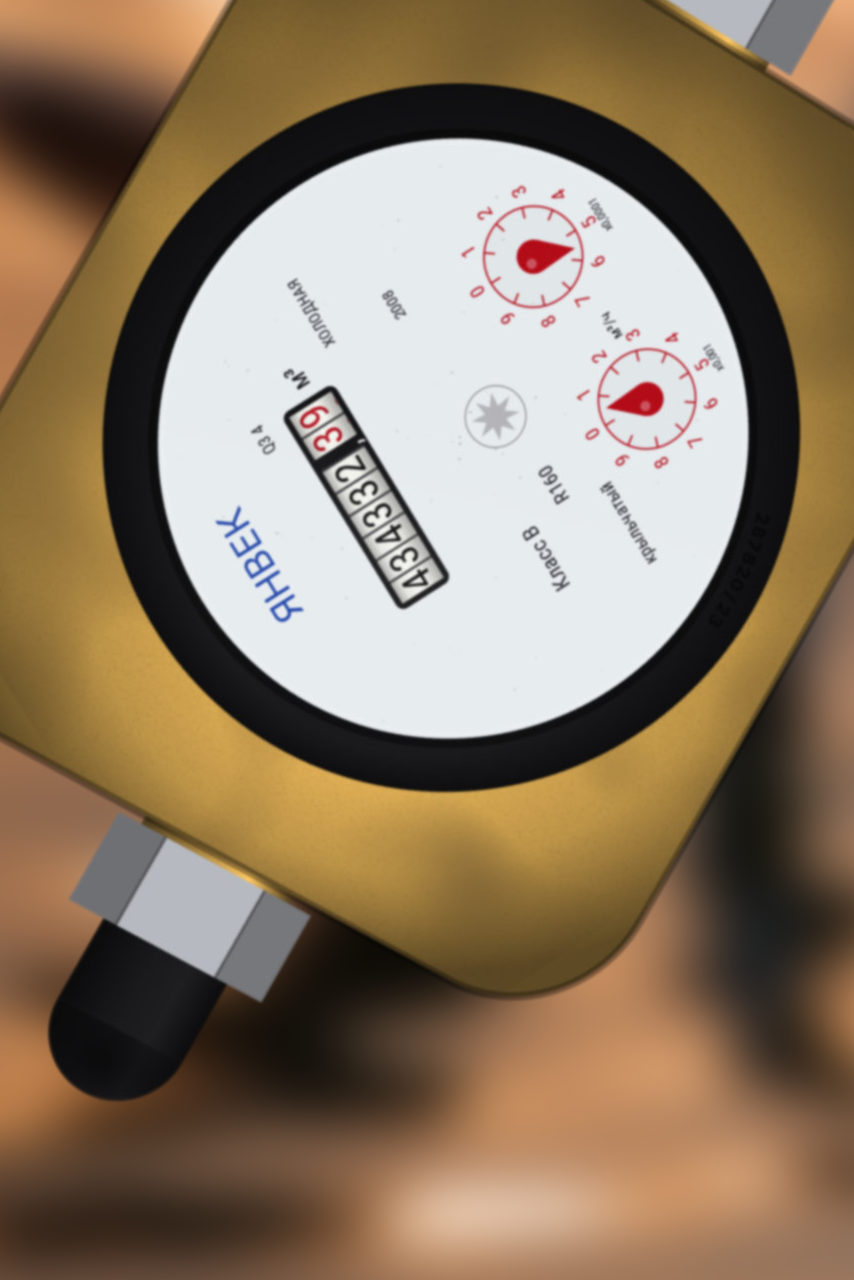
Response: 434332.3905 (m³)
